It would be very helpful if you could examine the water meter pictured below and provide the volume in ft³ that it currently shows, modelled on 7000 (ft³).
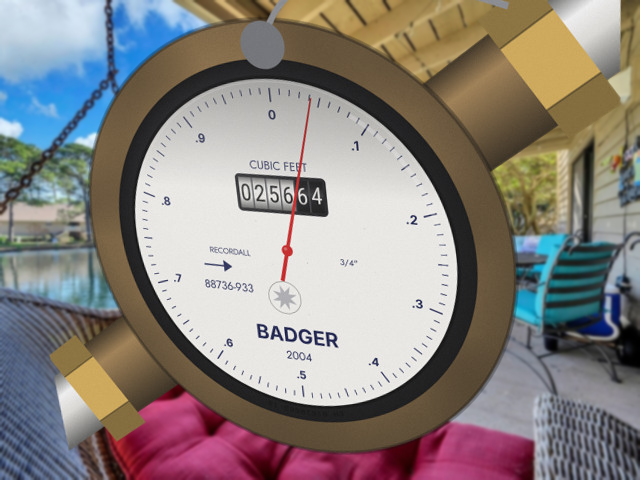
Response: 25664.04 (ft³)
